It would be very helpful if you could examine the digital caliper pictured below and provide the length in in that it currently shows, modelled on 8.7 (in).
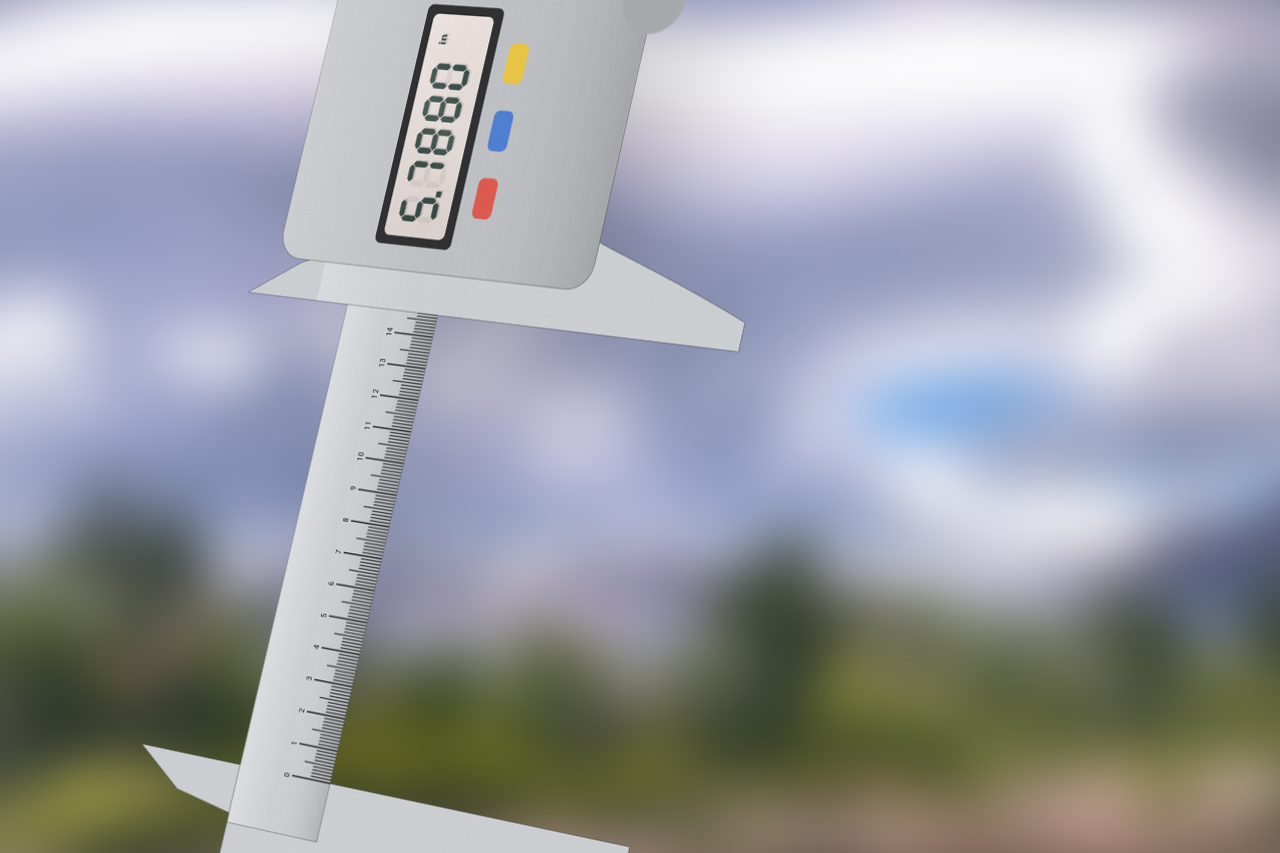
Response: 5.7880 (in)
